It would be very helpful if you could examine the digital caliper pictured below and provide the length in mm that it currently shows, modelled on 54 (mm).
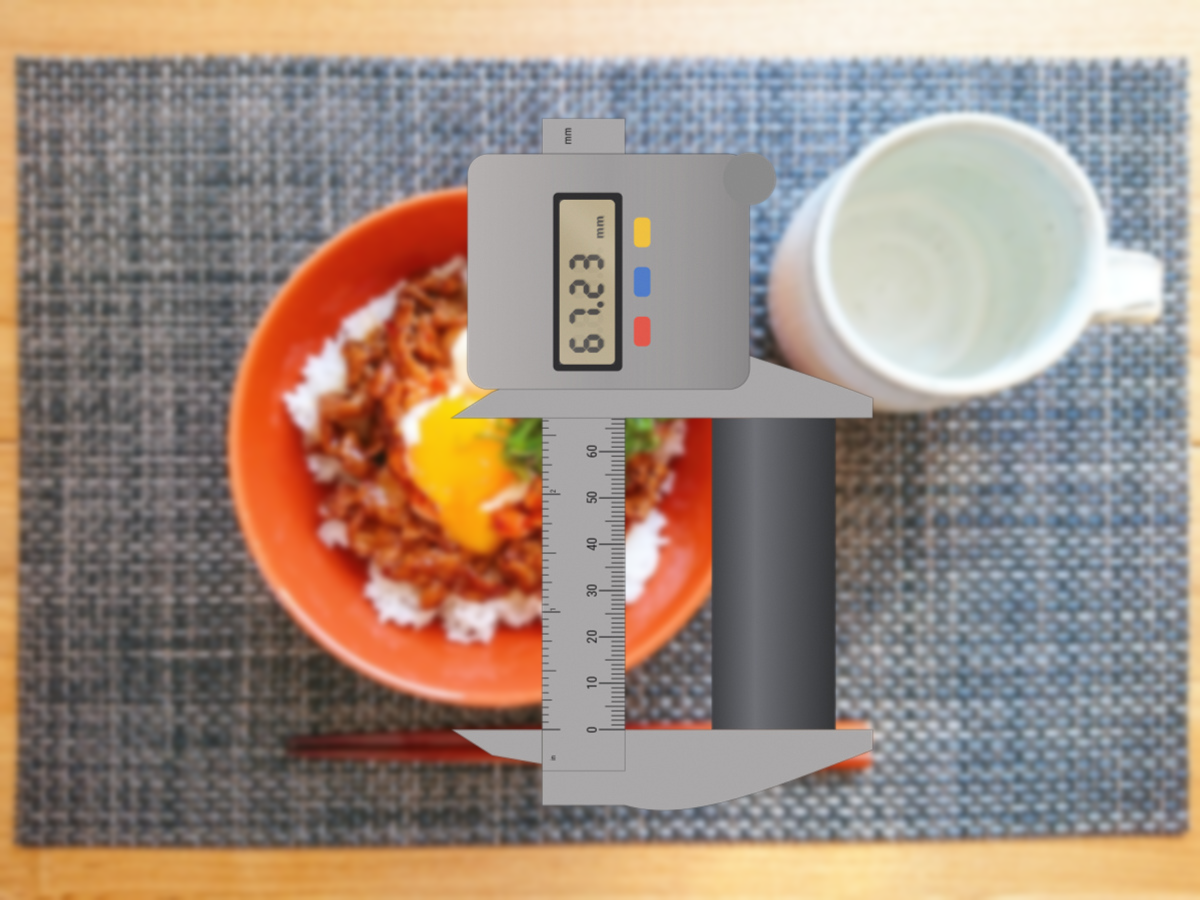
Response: 67.23 (mm)
